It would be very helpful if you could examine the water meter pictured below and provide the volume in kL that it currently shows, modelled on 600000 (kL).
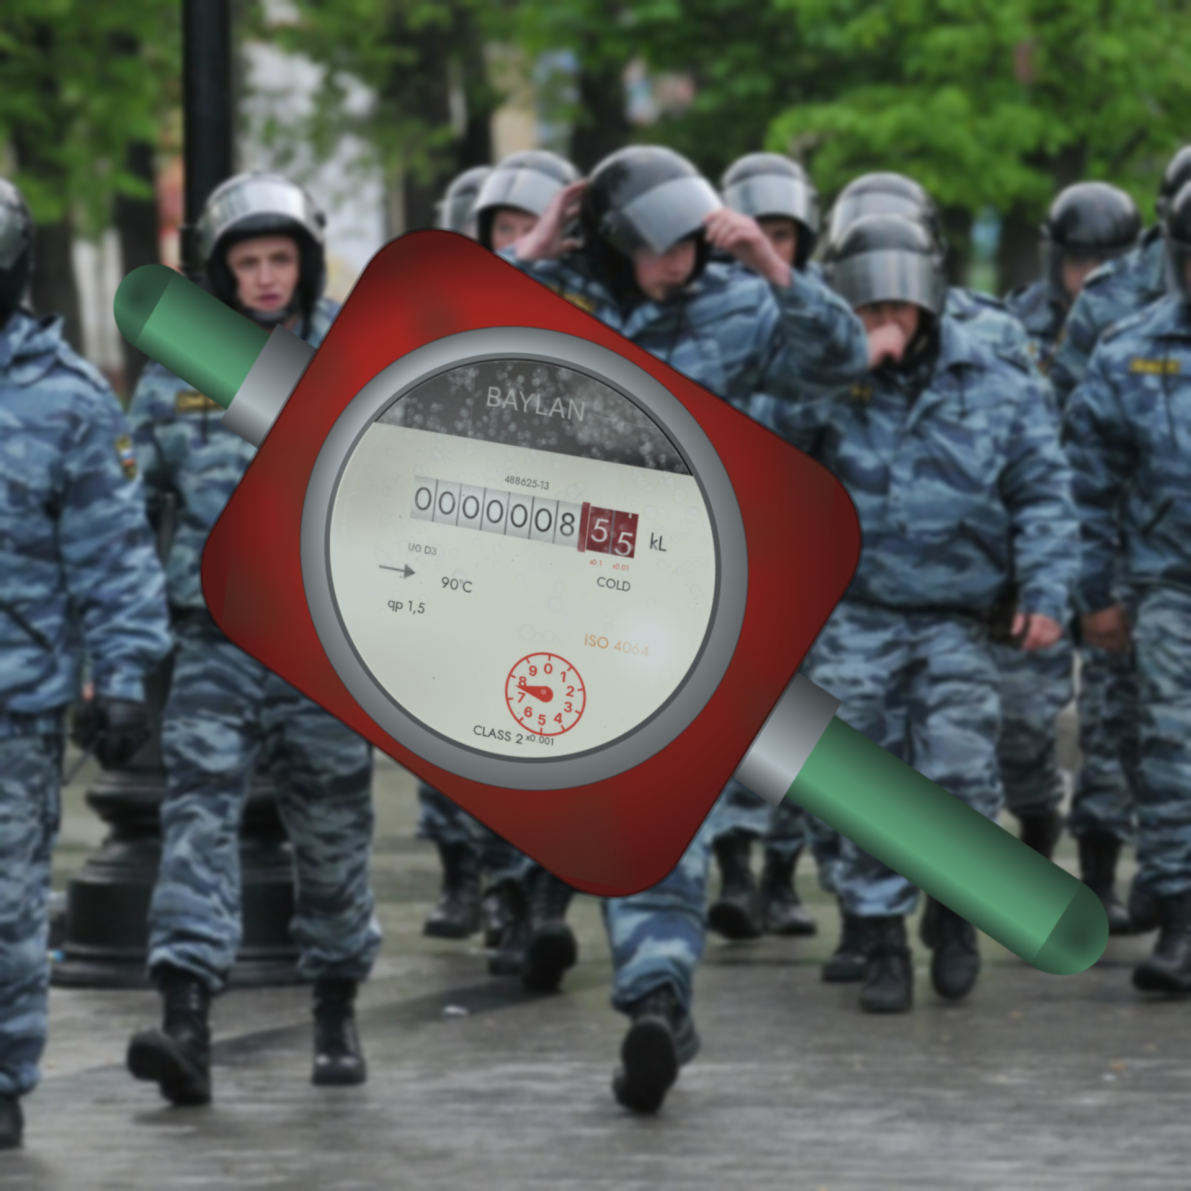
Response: 8.547 (kL)
